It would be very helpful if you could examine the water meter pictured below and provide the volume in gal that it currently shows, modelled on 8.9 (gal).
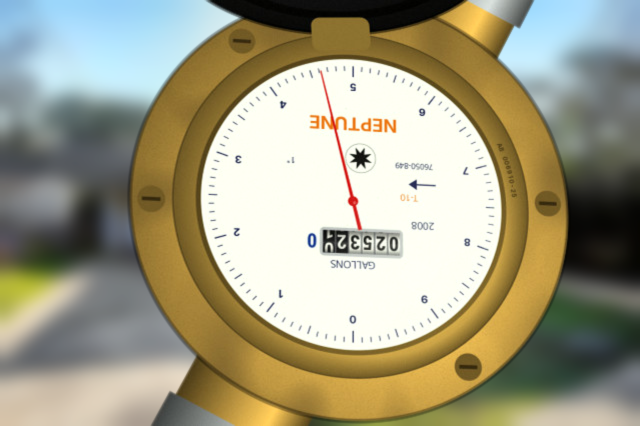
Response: 253204.6 (gal)
